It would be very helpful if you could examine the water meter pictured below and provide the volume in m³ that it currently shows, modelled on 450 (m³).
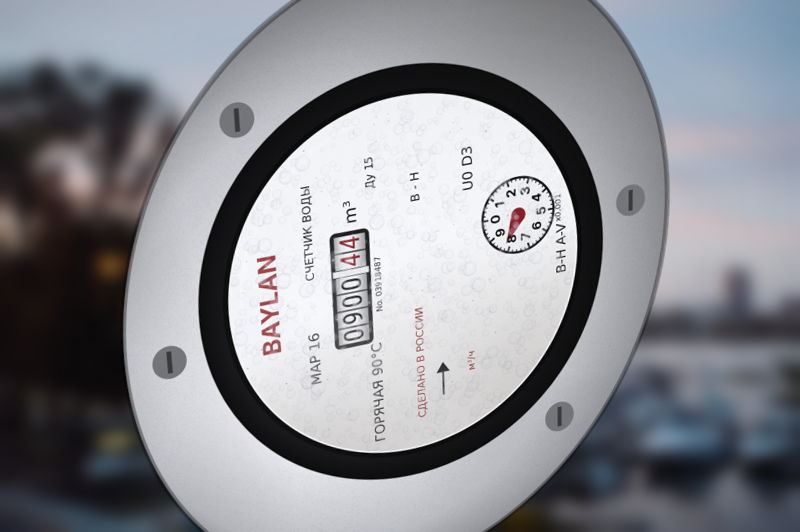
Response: 900.448 (m³)
